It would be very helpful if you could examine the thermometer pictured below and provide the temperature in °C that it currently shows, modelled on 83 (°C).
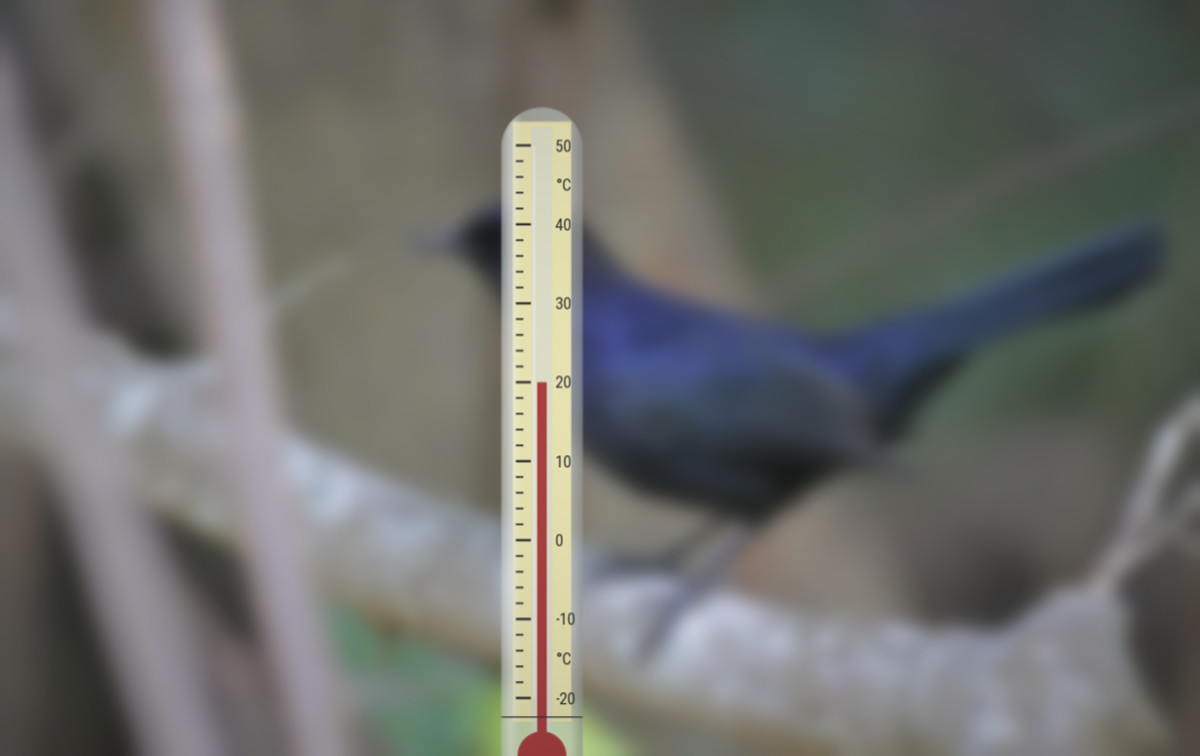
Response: 20 (°C)
